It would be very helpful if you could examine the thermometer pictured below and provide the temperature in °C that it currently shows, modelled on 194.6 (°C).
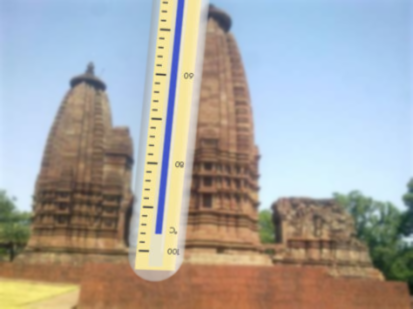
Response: 96 (°C)
